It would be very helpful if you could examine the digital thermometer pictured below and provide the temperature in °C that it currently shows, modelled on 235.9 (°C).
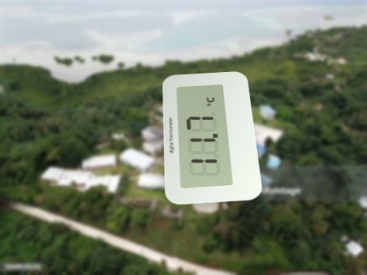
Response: 11.7 (°C)
